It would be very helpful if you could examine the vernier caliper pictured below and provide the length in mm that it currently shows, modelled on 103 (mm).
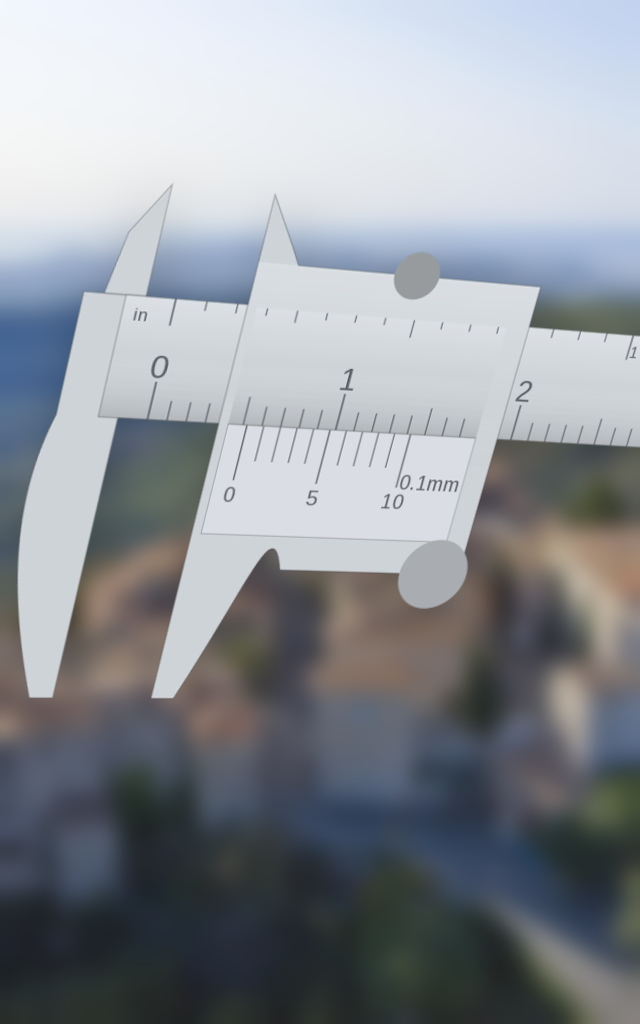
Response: 5.2 (mm)
